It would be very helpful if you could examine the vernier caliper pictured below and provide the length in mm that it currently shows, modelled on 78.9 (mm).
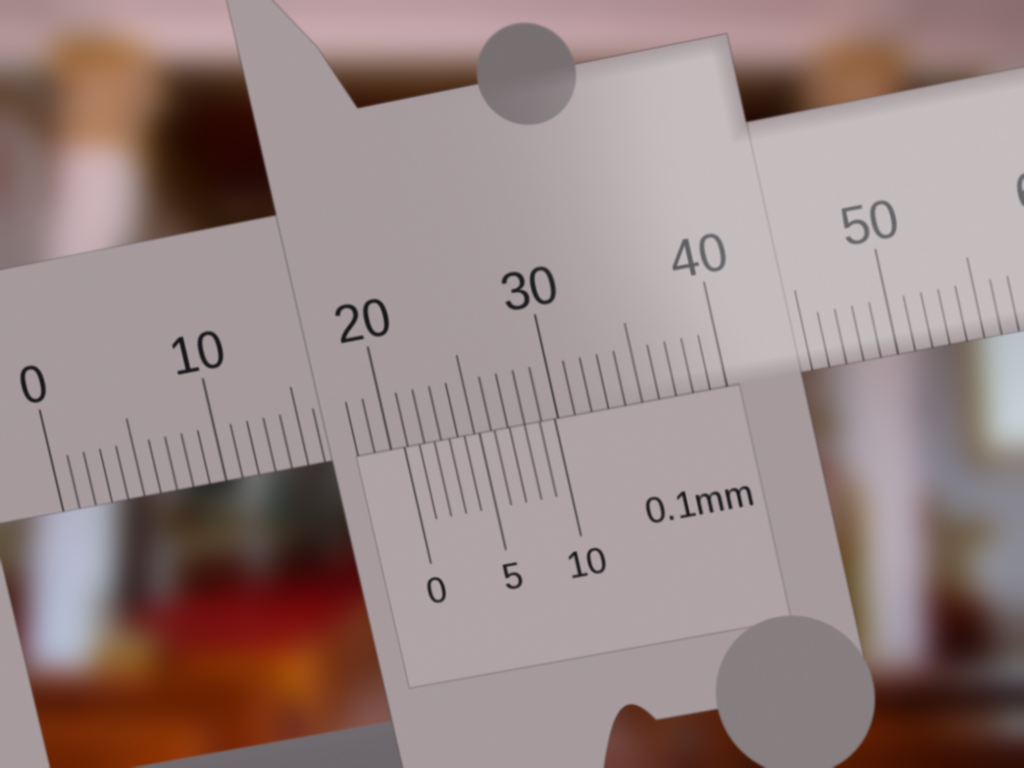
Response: 20.8 (mm)
